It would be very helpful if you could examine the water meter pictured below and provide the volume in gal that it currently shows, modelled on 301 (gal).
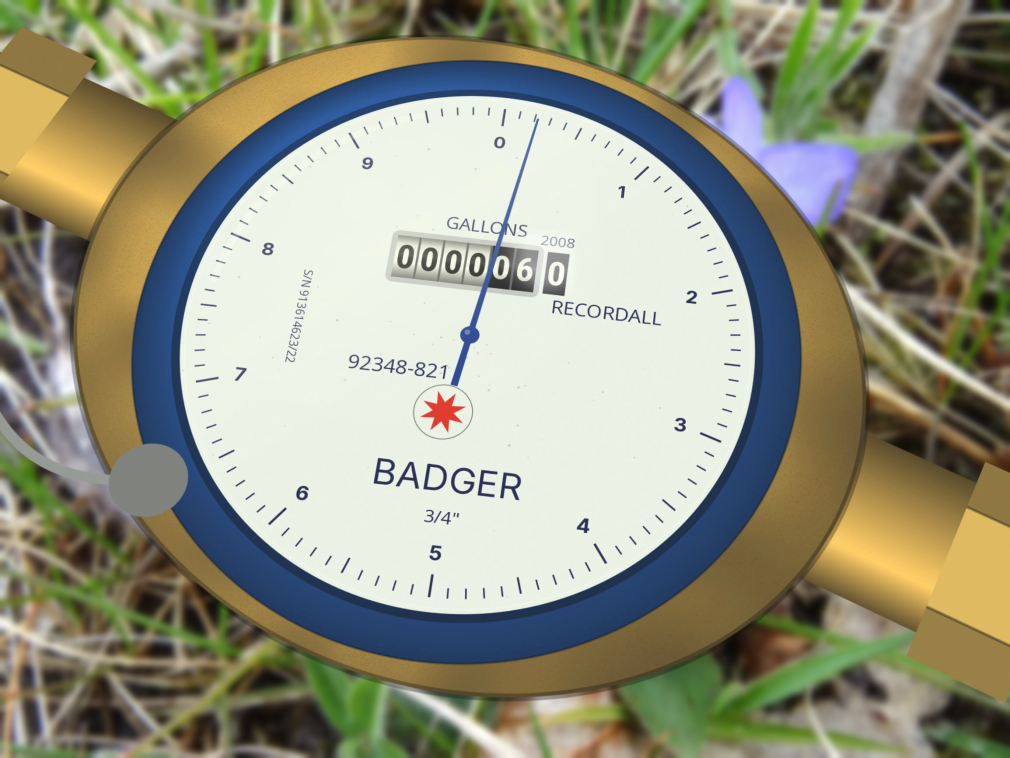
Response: 60.2 (gal)
